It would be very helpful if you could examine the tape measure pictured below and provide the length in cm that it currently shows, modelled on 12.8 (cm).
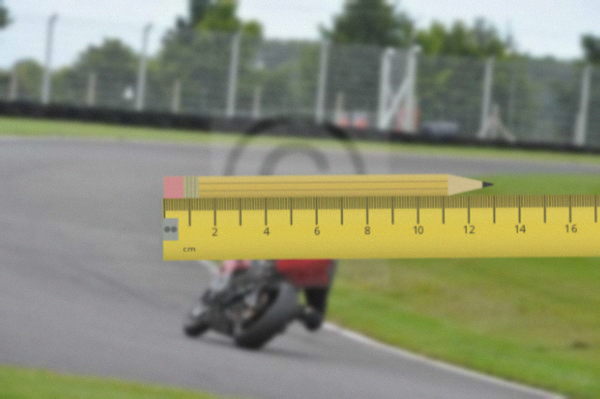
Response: 13 (cm)
